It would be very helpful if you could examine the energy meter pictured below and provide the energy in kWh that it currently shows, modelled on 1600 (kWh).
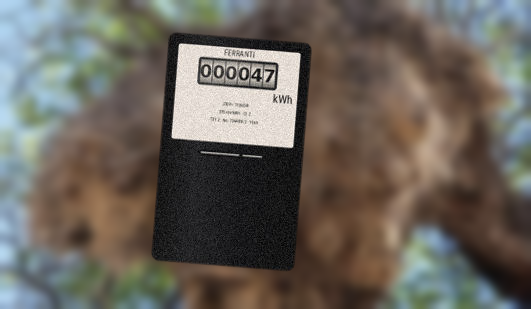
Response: 47 (kWh)
